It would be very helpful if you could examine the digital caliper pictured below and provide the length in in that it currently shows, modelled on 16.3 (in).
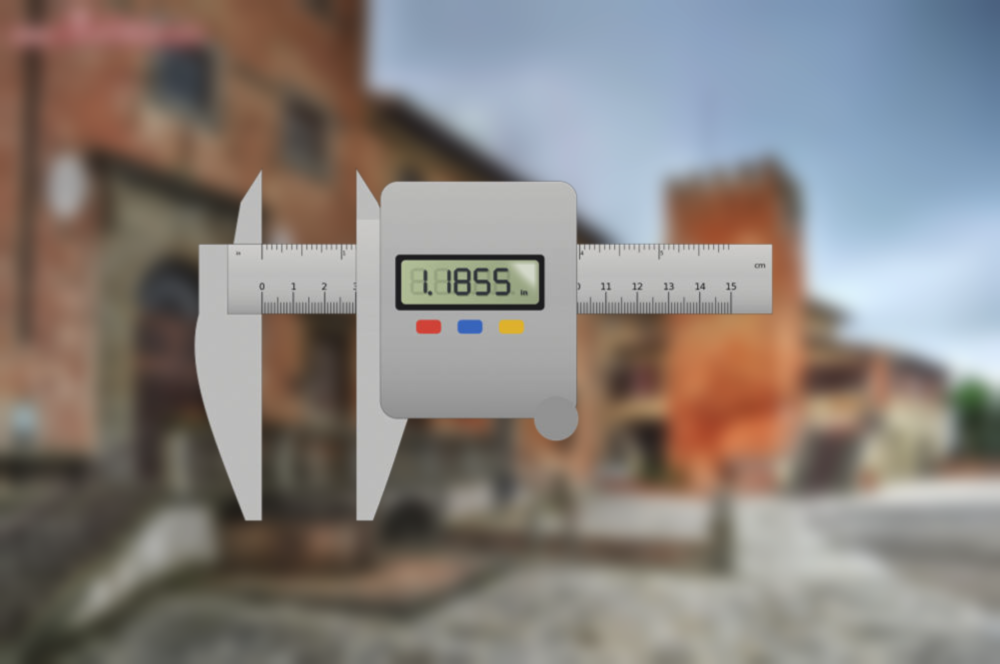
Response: 1.1855 (in)
